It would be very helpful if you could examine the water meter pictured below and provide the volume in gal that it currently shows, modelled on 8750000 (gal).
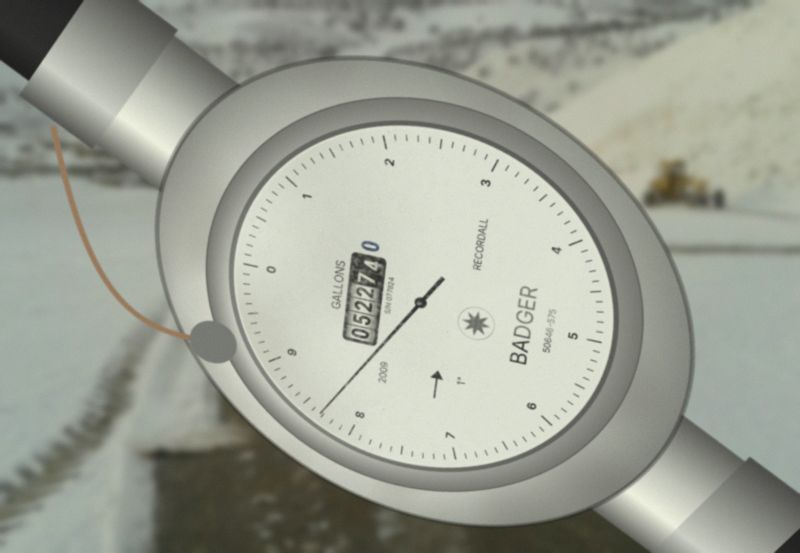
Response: 522738.3 (gal)
